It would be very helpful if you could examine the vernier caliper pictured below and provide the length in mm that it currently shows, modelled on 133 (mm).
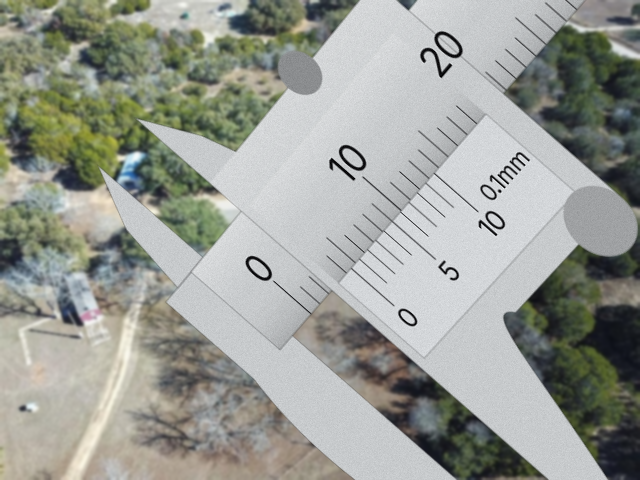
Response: 4.5 (mm)
